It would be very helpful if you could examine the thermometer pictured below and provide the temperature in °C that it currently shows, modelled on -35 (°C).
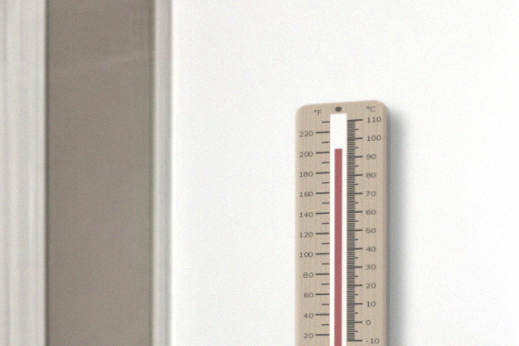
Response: 95 (°C)
